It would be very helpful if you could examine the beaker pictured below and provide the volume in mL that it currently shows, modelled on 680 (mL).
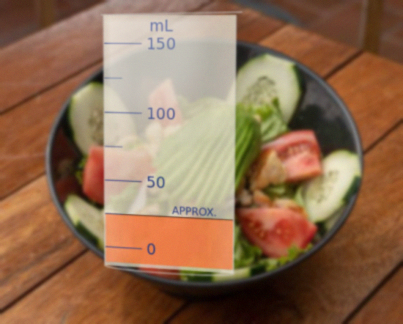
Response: 25 (mL)
